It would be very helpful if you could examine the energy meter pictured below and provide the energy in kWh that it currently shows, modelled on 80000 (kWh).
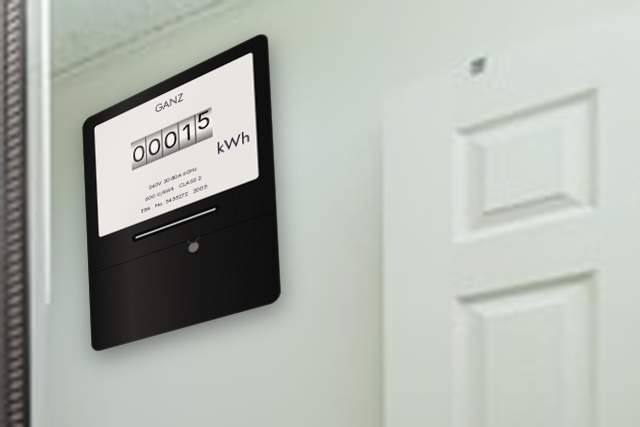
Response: 15 (kWh)
